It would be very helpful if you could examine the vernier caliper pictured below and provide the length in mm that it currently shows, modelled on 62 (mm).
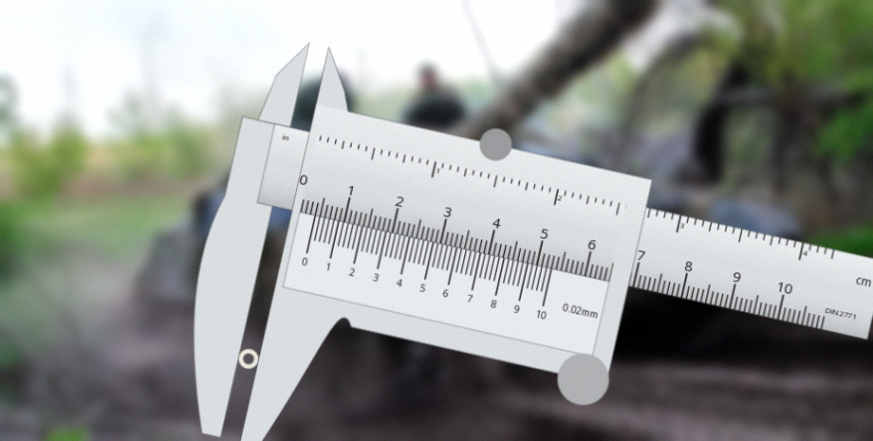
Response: 4.0 (mm)
